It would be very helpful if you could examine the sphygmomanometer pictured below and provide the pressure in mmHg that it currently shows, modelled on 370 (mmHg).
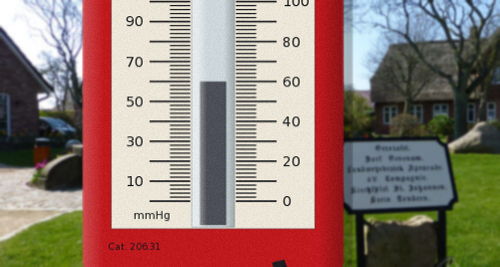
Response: 60 (mmHg)
